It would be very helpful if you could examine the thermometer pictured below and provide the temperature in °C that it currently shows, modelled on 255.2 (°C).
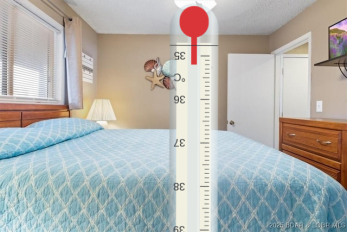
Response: 35.2 (°C)
